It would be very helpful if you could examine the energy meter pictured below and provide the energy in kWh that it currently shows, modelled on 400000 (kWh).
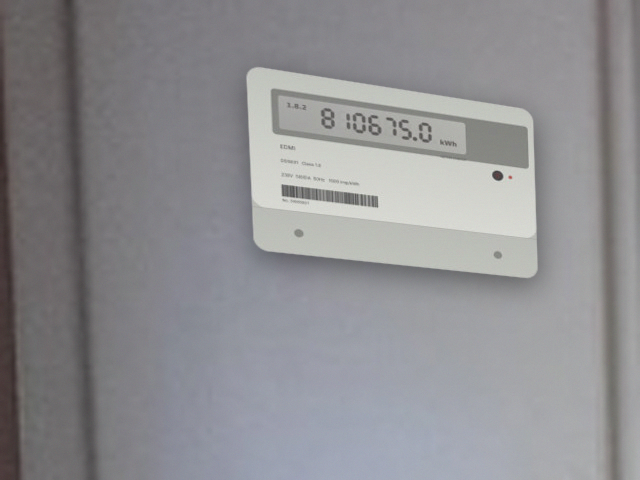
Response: 810675.0 (kWh)
